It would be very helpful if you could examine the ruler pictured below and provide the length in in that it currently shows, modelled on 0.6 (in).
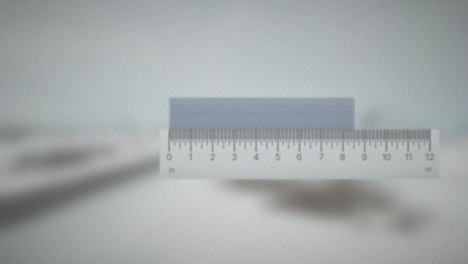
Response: 8.5 (in)
